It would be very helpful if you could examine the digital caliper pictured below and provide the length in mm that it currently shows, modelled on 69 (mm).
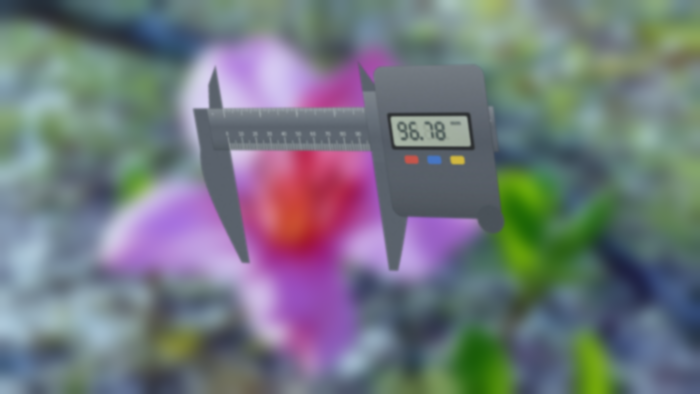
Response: 96.78 (mm)
